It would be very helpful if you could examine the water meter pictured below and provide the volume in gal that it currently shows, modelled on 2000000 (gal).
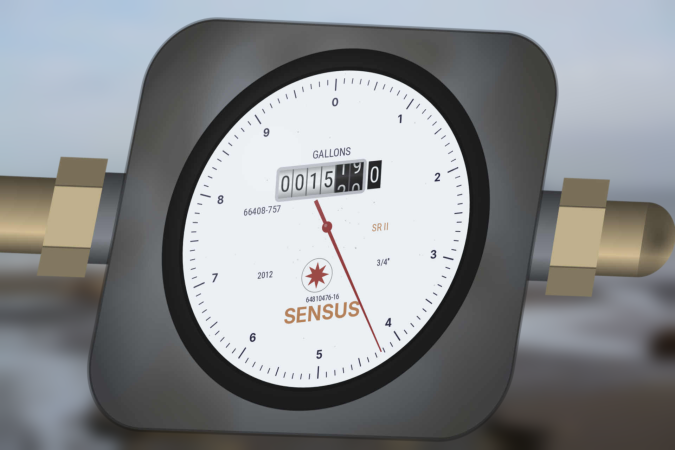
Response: 15194.2 (gal)
